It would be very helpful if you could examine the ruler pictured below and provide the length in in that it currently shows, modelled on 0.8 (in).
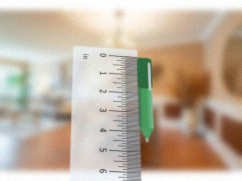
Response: 4.5 (in)
